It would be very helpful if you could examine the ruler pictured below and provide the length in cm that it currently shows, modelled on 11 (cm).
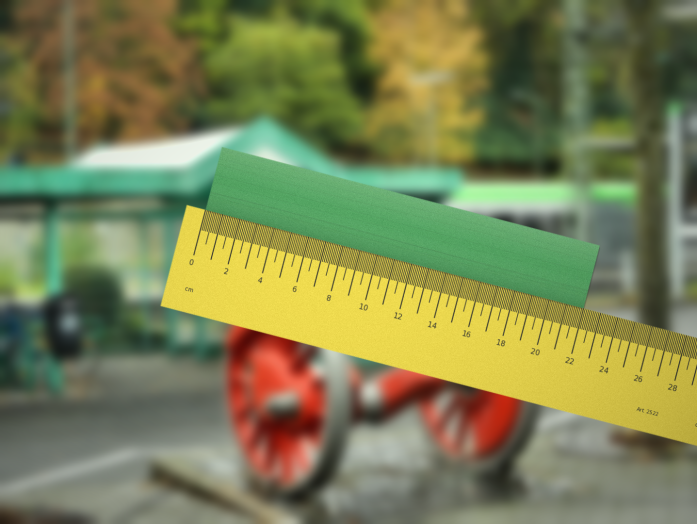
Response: 22 (cm)
